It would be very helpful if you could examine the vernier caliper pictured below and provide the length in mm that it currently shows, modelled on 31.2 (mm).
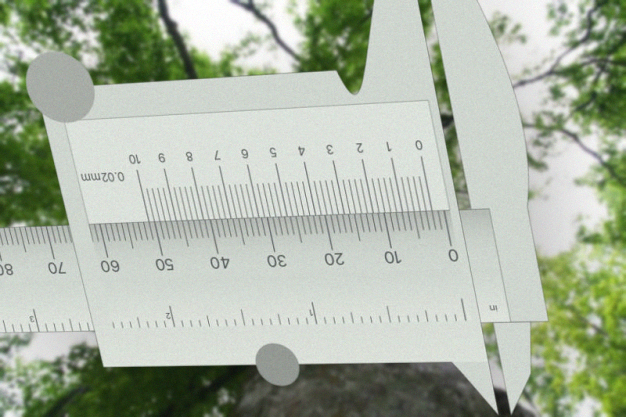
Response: 2.0 (mm)
